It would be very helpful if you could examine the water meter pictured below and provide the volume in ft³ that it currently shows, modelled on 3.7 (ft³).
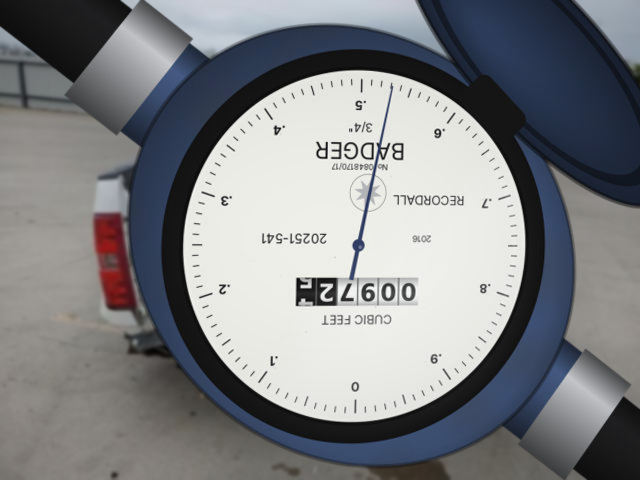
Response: 9724.53 (ft³)
